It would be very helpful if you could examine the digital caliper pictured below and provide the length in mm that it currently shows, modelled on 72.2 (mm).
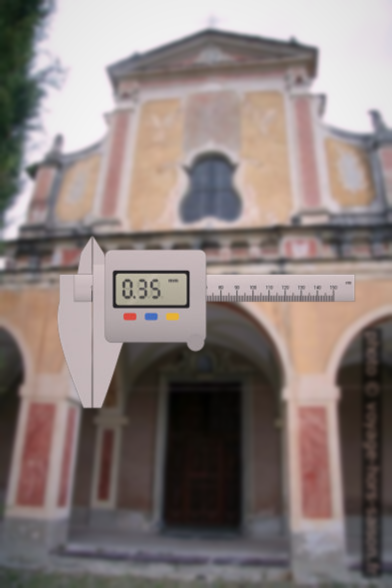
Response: 0.35 (mm)
